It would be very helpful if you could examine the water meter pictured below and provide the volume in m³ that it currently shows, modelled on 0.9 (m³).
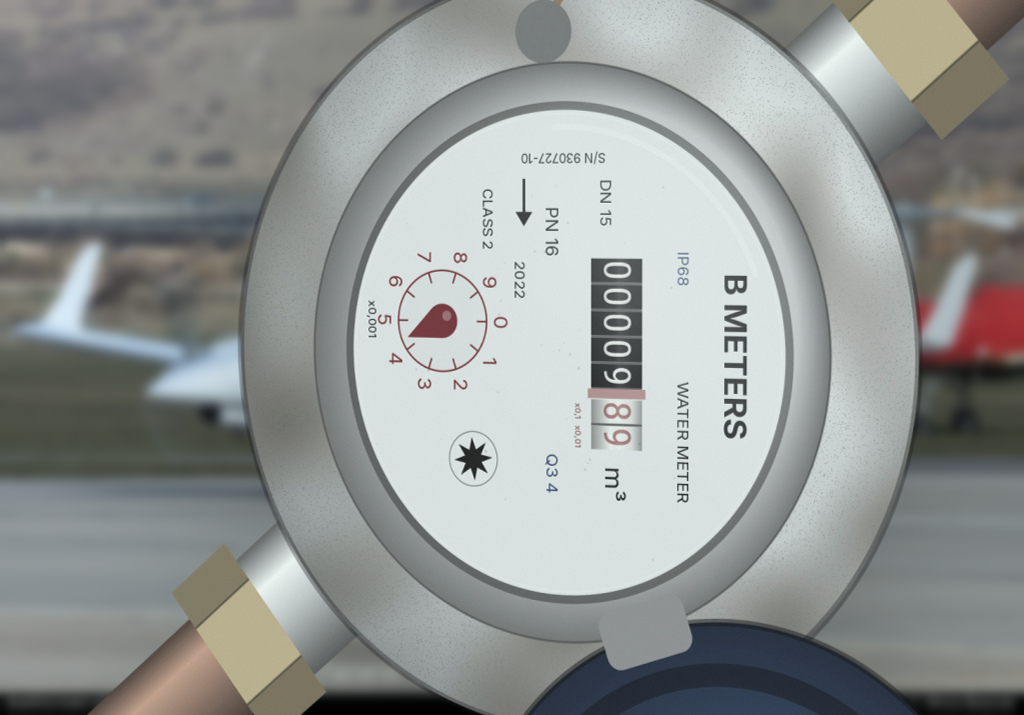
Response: 9.894 (m³)
